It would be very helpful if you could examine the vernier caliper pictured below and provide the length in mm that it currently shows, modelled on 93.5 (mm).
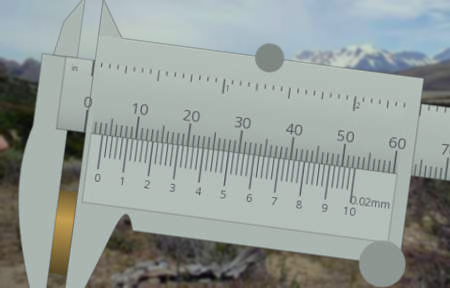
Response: 3.5 (mm)
